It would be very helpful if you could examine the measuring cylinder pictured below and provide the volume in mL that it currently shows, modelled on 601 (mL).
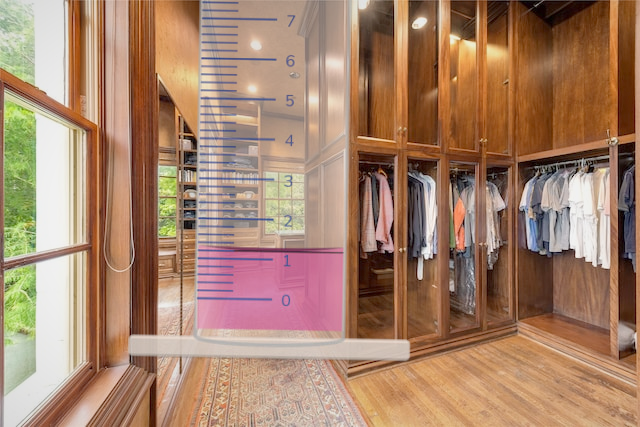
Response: 1.2 (mL)
